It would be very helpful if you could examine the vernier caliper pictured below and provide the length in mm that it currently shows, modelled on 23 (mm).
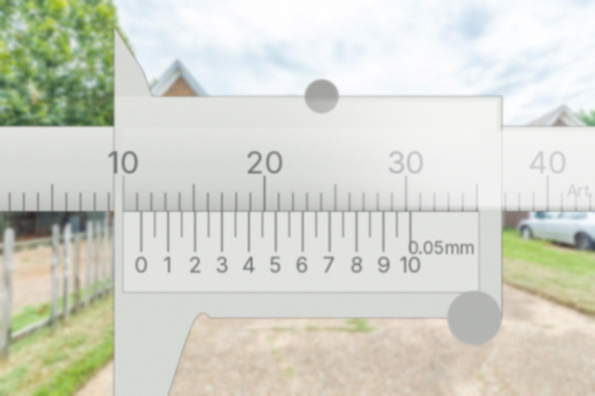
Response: 11.3 (mm)
